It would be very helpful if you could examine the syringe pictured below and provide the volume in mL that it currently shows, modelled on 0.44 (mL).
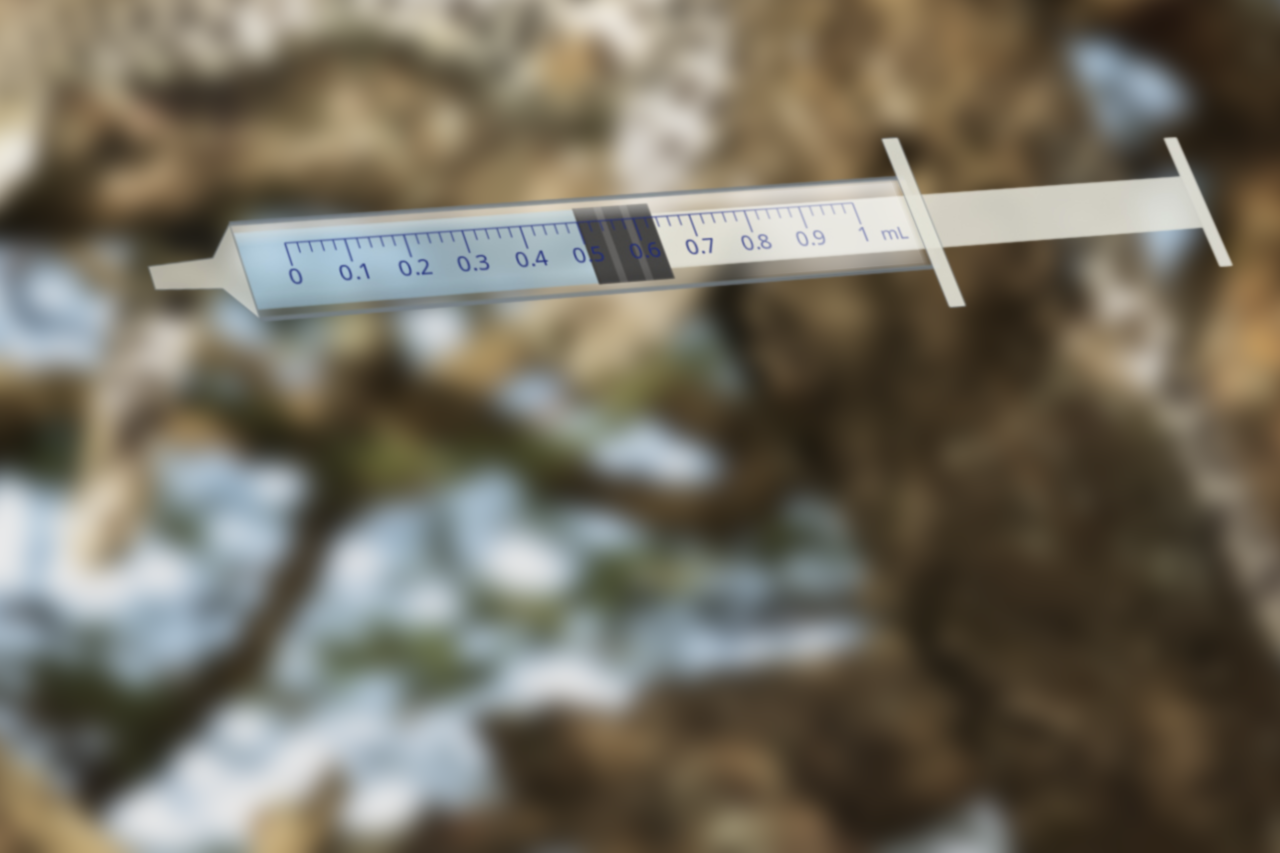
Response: 0.5 (mL)
